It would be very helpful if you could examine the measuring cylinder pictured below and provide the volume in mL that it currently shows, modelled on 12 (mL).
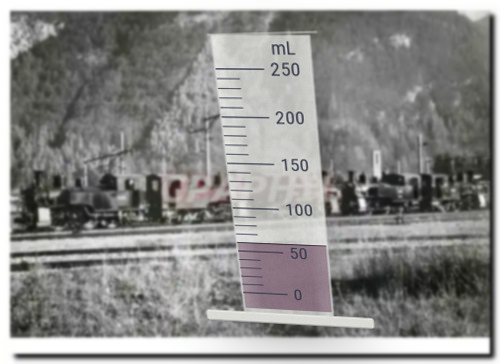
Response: 60 (mL)
